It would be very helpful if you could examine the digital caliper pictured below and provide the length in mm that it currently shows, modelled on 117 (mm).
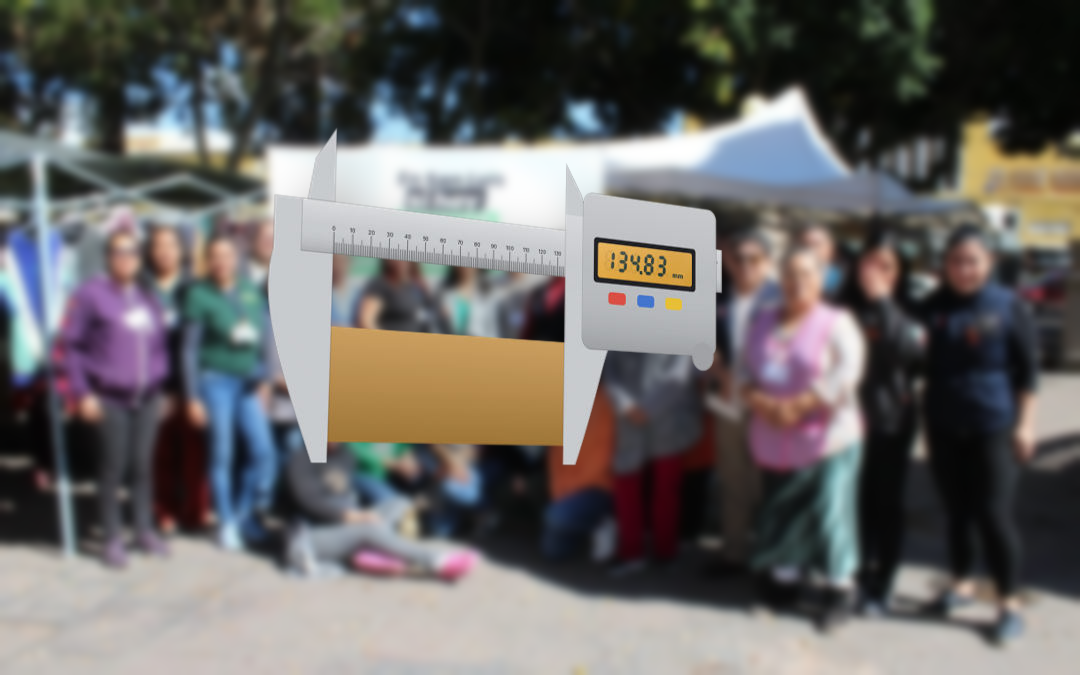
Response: 134.83 (mm)
